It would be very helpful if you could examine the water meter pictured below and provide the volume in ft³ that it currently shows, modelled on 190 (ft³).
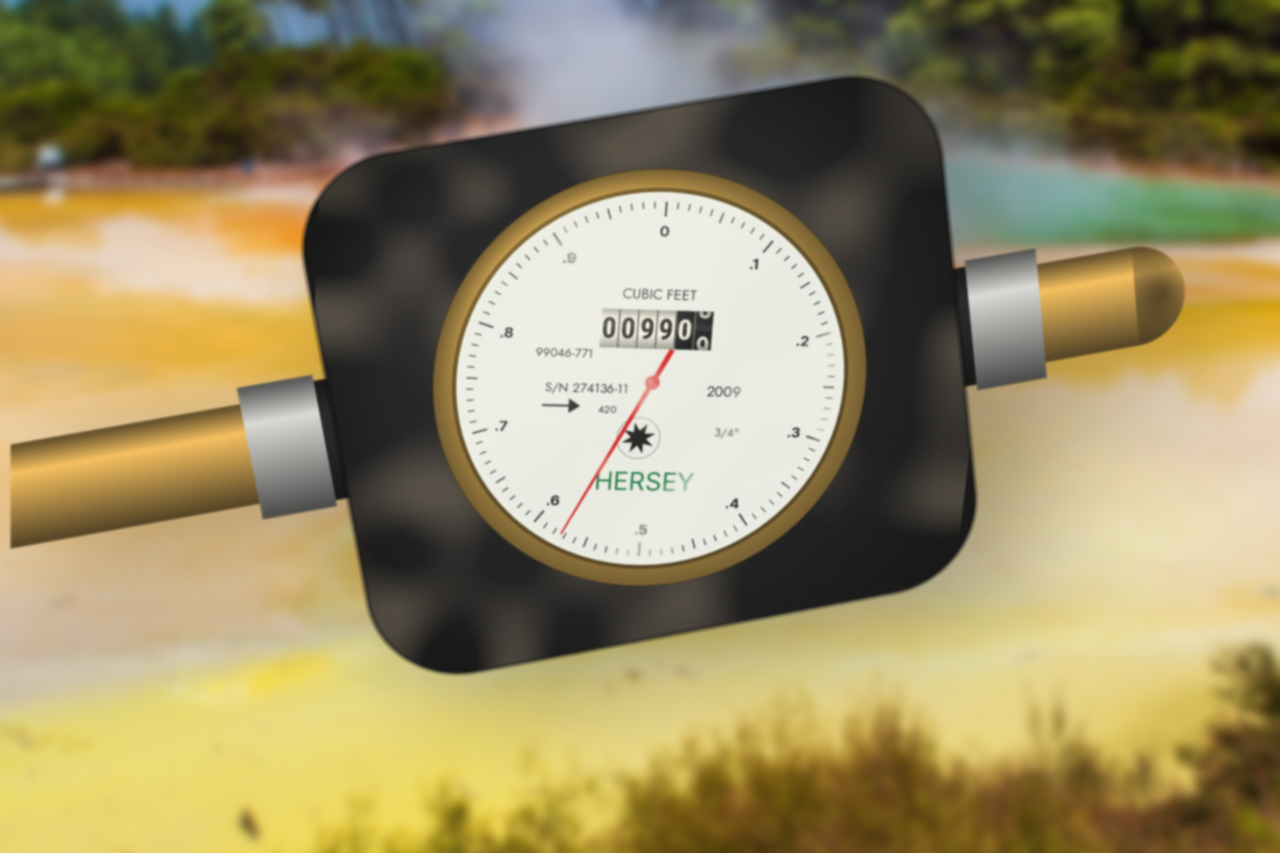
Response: 9908.57 (ft³)
